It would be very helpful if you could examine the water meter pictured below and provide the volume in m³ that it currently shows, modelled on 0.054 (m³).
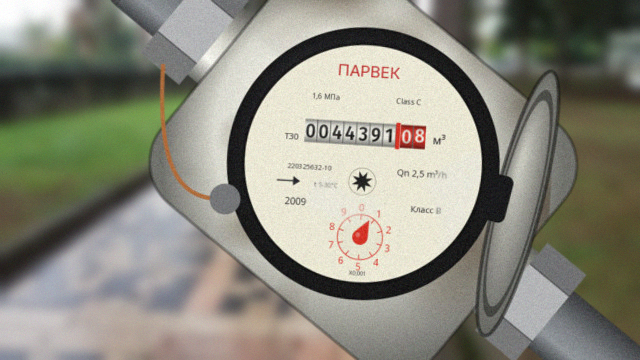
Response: 44391.080 (m³)
